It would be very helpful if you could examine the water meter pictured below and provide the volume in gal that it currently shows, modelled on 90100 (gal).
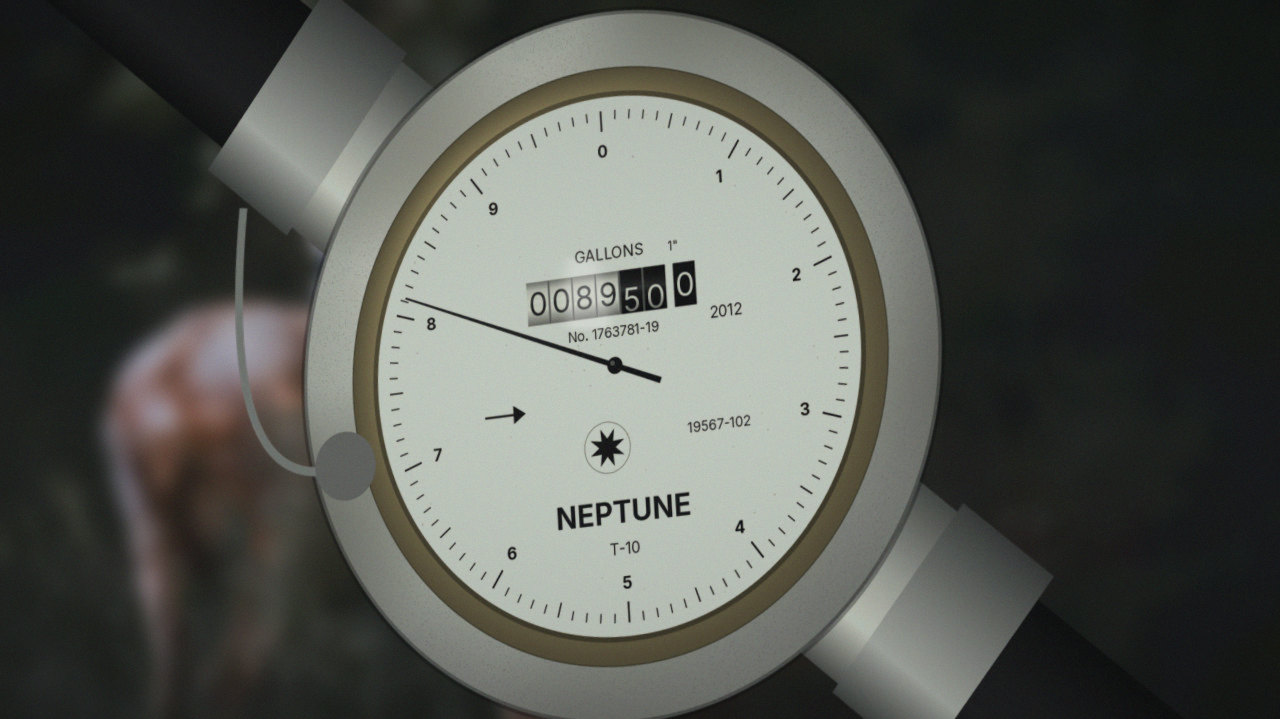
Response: 89498.1 (gal)
